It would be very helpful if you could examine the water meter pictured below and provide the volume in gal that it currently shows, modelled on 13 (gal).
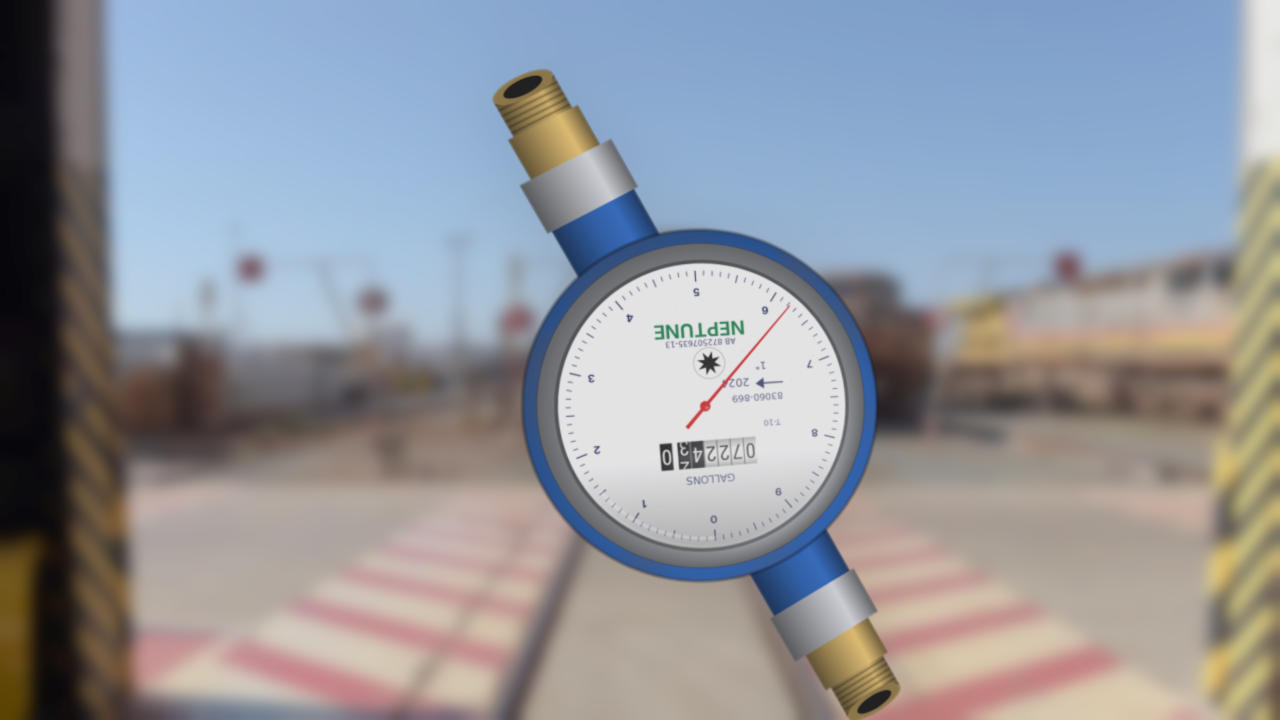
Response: 722426.2 (gal)
